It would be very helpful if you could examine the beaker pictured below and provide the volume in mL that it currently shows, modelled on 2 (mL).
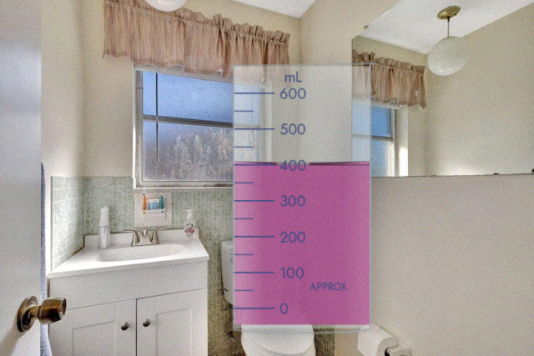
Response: 400 (mL)
